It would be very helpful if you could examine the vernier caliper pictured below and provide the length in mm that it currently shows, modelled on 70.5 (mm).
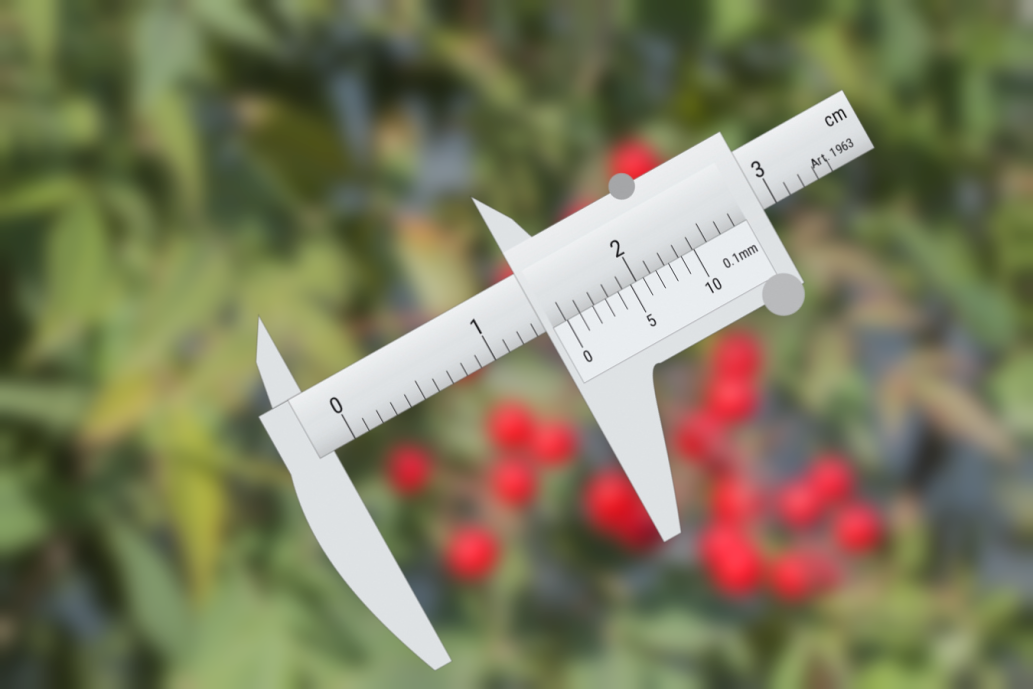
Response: 15.1 (mm)
